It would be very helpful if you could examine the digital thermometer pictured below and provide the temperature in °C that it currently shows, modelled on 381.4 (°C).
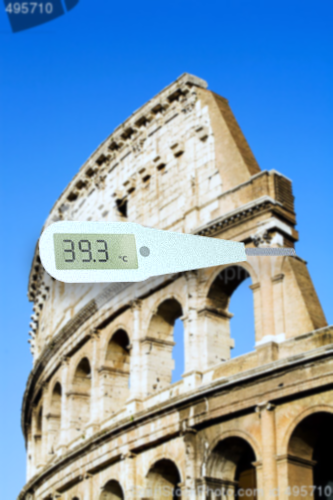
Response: 39.3 (°C)
